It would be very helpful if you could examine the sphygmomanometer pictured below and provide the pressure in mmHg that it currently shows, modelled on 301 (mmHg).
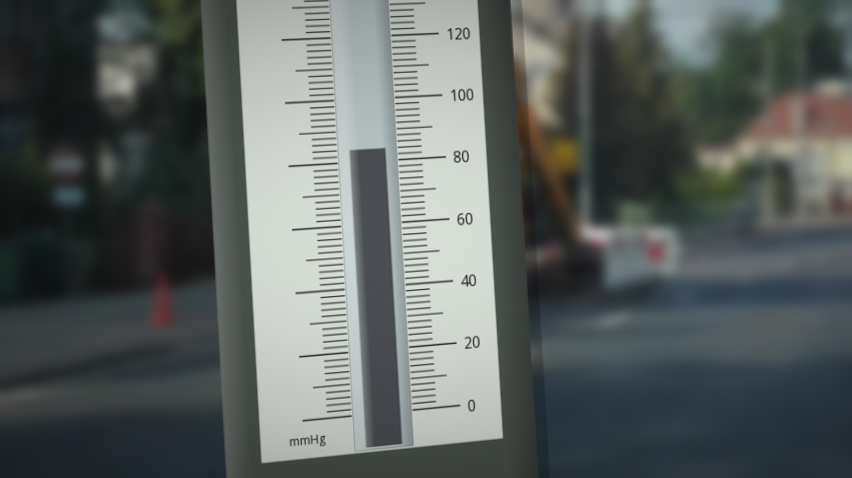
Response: 84 (mmHg)
